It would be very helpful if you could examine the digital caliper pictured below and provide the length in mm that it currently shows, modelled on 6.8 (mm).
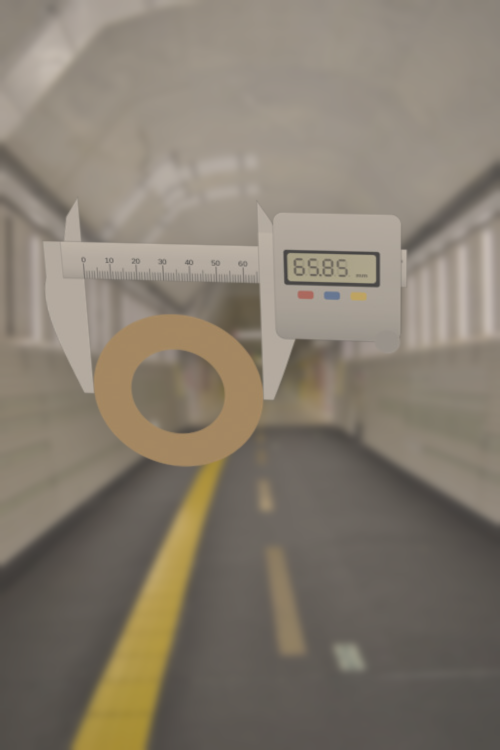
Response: 65.85 (mm)
